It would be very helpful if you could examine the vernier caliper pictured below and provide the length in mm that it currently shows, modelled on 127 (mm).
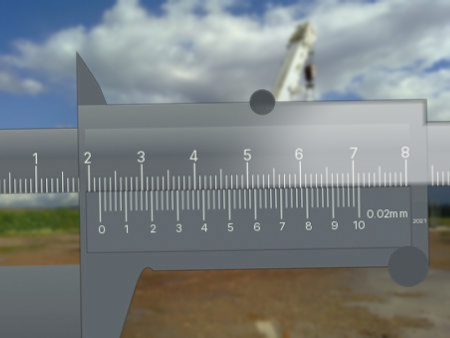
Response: 22.0 (mm)
